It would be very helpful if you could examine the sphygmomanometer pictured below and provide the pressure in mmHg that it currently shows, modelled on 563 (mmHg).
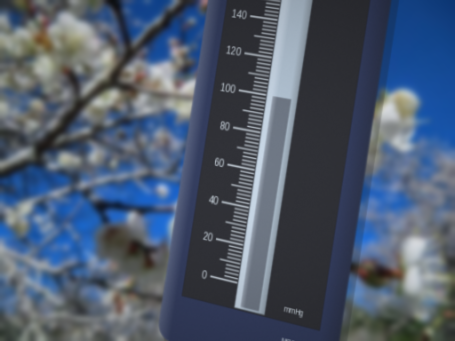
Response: 100 (mmHg)
